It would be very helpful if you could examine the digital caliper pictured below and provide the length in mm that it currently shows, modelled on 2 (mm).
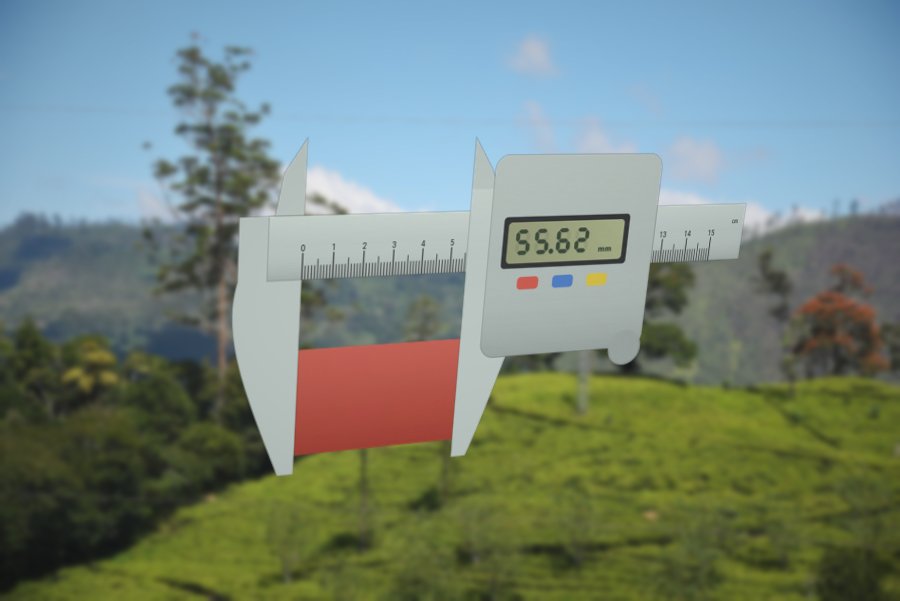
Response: 55.62 (mm)
